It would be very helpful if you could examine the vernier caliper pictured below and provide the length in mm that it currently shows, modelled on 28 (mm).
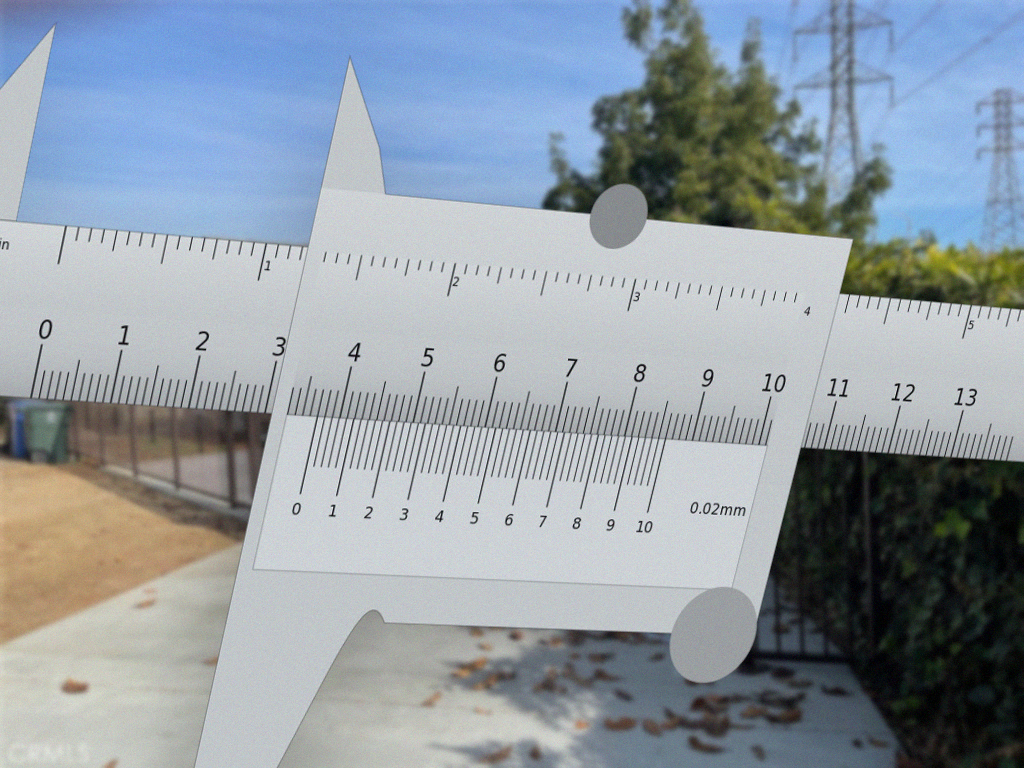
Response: 37.0 (mm)
